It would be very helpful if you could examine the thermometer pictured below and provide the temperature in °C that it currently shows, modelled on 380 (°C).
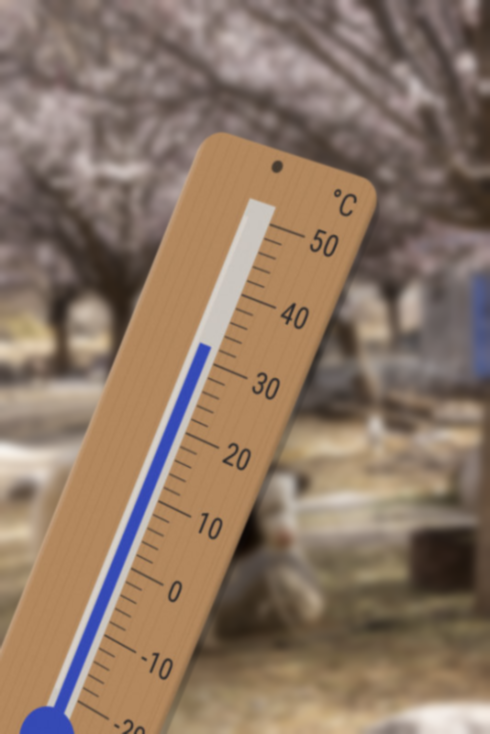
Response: 32 (°C)
